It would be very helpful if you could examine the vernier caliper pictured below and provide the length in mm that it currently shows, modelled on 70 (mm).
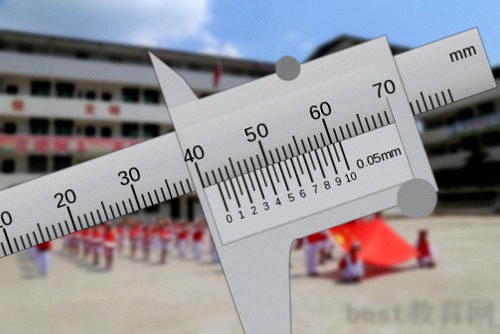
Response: 42.2 (mm)
